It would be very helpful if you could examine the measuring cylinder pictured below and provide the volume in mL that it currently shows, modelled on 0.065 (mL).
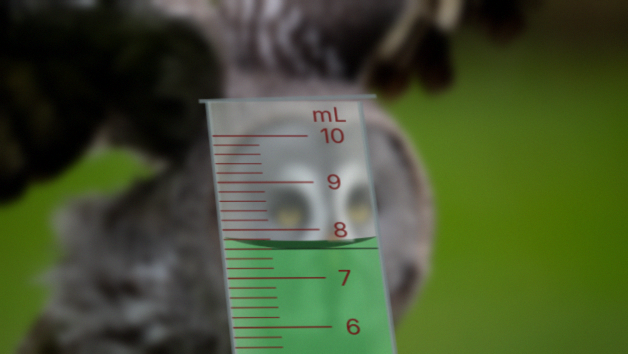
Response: 7.6 (mL)
